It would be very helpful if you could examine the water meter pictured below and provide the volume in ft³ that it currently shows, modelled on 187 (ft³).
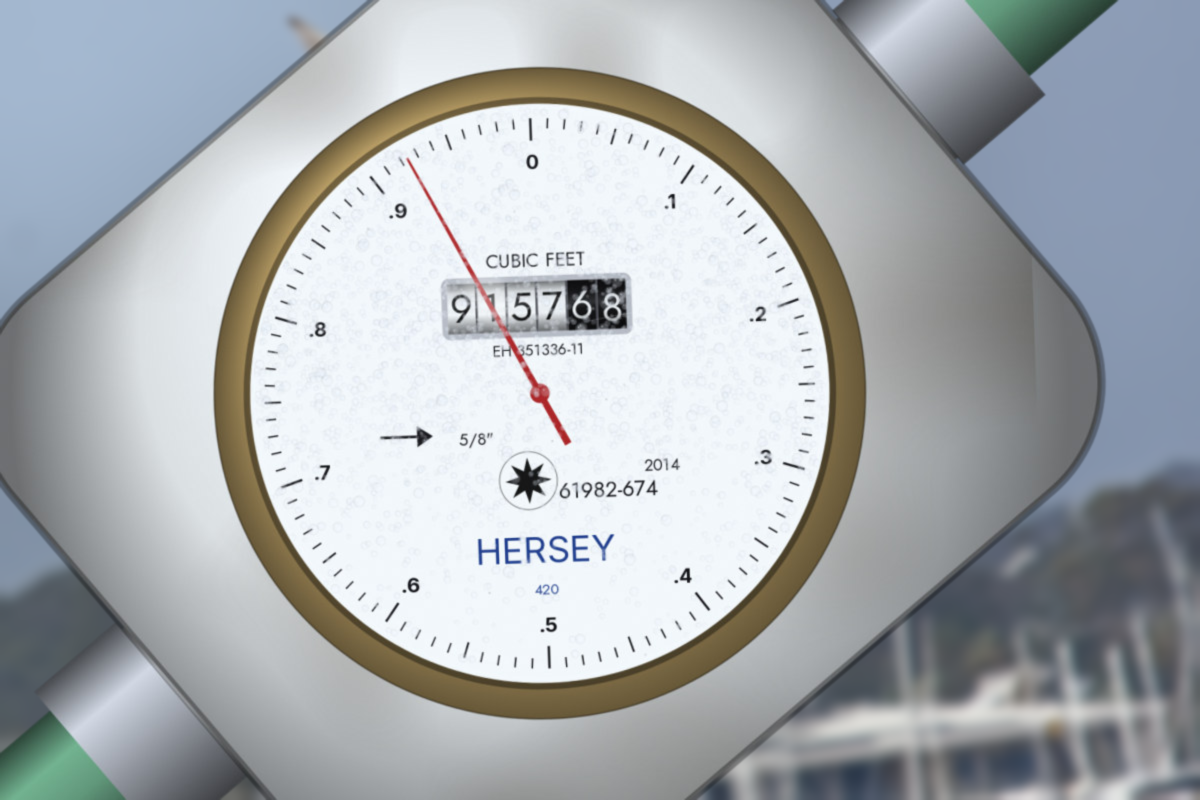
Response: 915767.92 (ft³)
